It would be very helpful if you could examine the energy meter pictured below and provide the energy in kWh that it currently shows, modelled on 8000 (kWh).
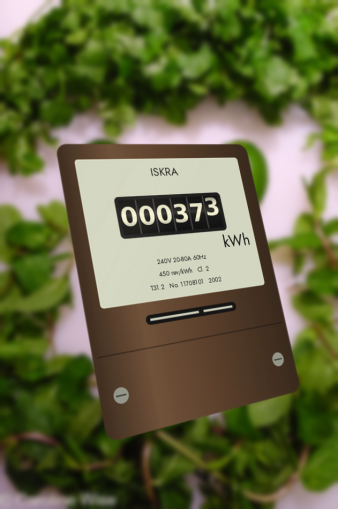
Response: 373 (kWh)
